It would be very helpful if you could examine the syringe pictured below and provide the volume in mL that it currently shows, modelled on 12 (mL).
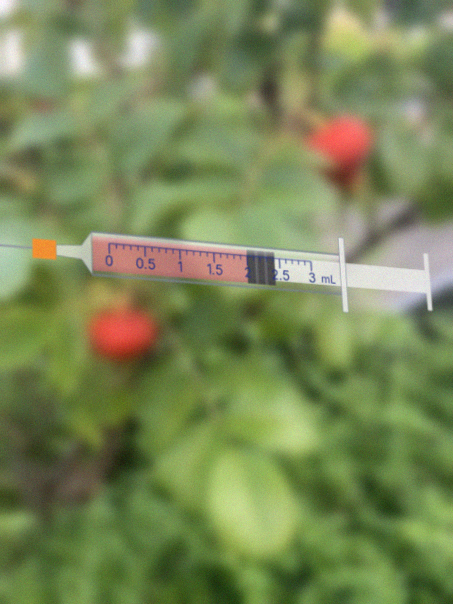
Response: 2 (mL)
